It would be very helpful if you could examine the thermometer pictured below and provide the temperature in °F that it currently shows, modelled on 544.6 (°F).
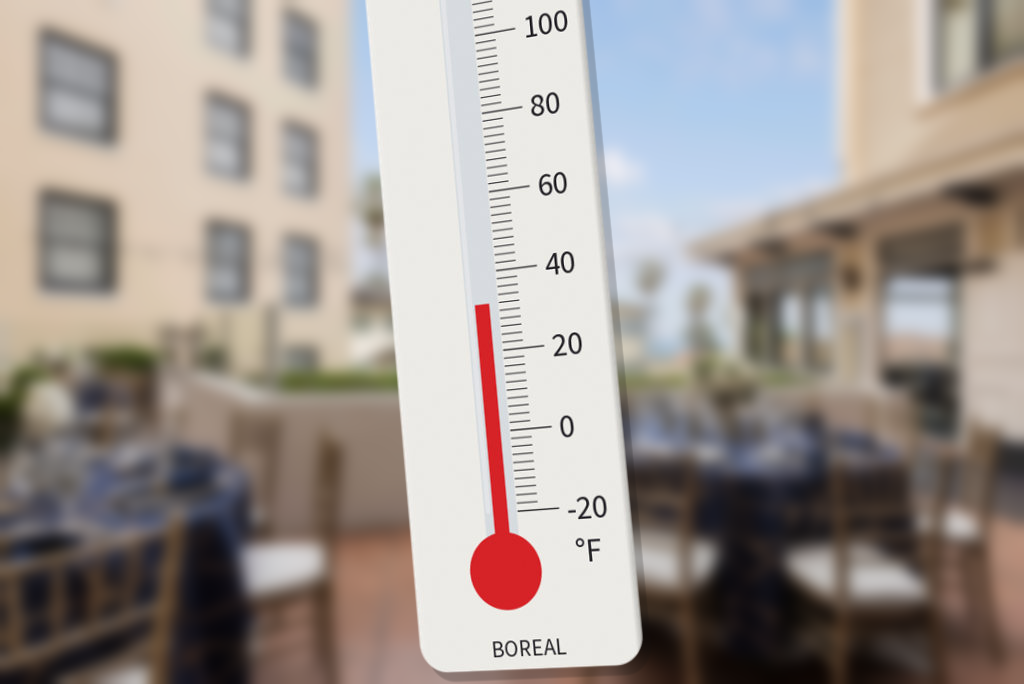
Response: 32 (°F)
